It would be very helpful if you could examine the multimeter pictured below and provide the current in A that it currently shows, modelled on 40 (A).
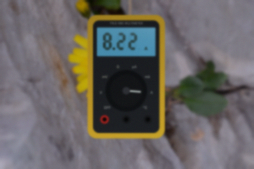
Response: 8.22 (A)
